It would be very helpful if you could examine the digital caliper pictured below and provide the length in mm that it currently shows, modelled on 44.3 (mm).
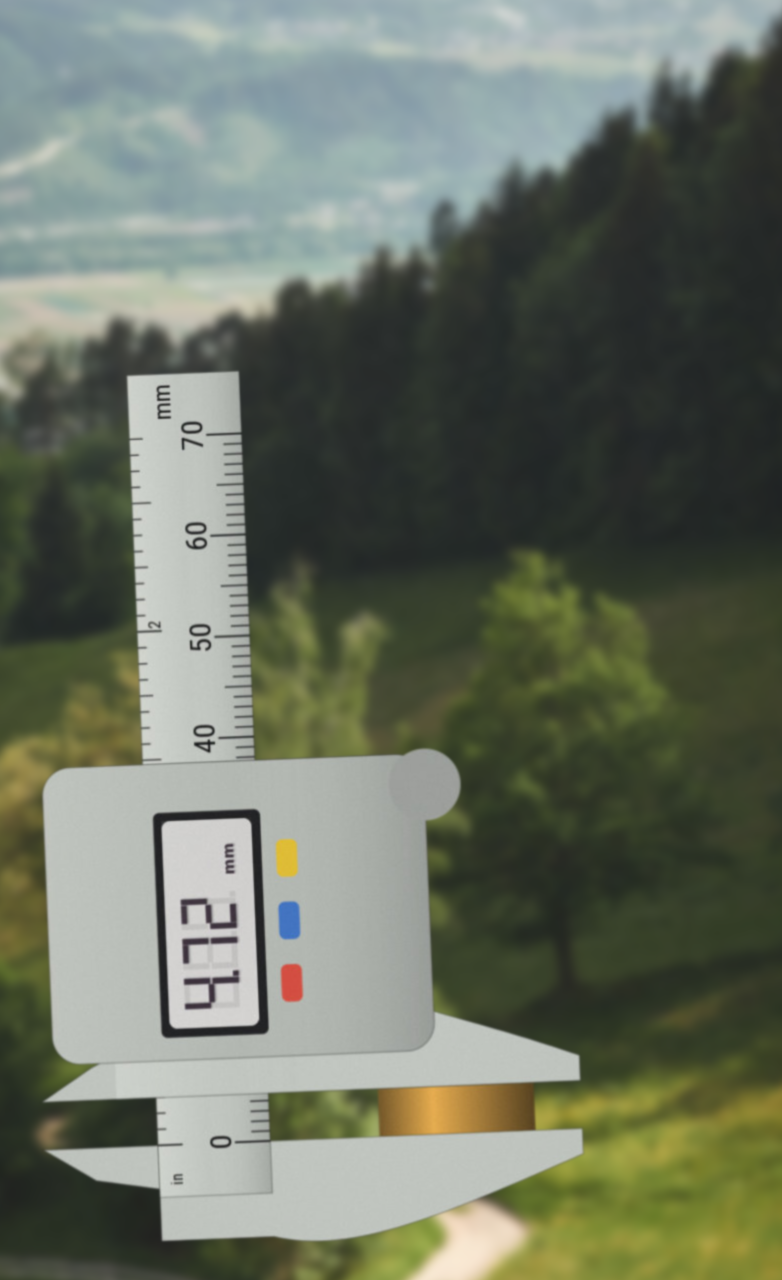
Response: 4.72 (mm)
